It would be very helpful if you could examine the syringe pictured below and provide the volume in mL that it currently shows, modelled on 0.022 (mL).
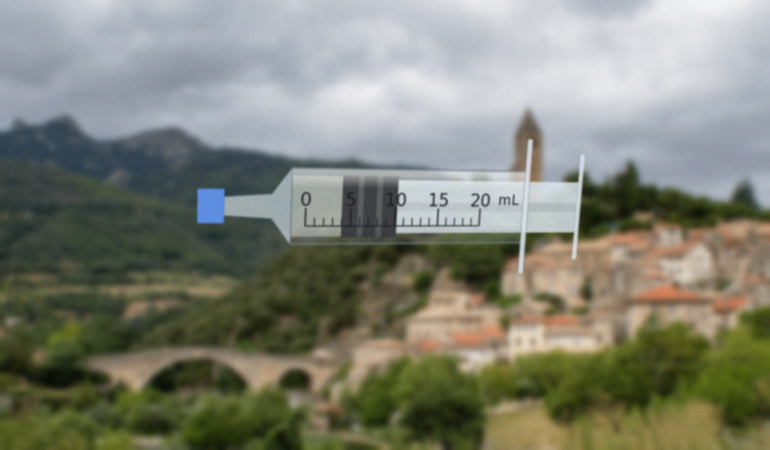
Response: 4 (mL)
